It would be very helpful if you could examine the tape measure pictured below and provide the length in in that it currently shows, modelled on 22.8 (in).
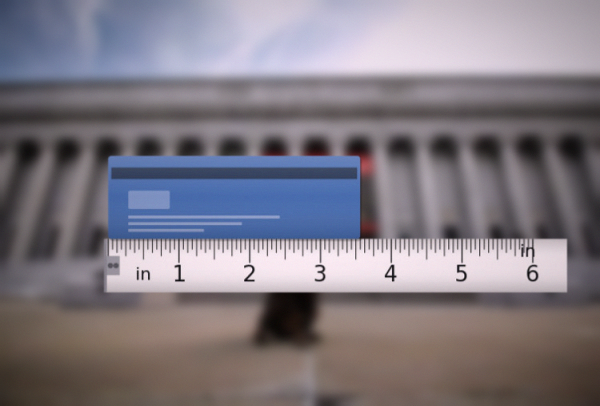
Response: 3.5625 (in)
